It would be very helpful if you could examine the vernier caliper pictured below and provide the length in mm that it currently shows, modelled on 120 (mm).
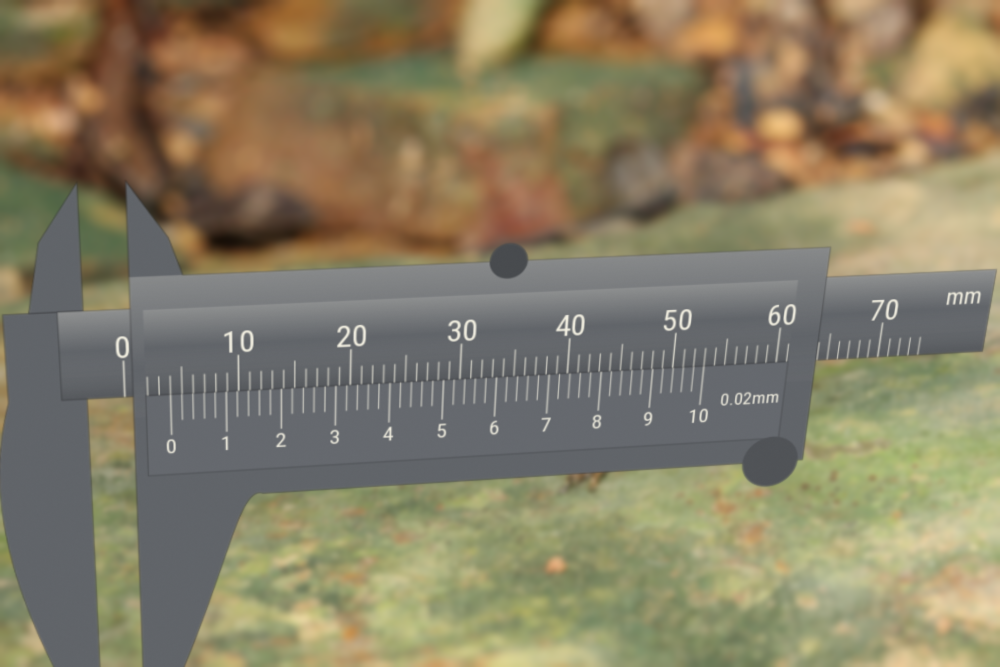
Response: 4.0 (mm)
